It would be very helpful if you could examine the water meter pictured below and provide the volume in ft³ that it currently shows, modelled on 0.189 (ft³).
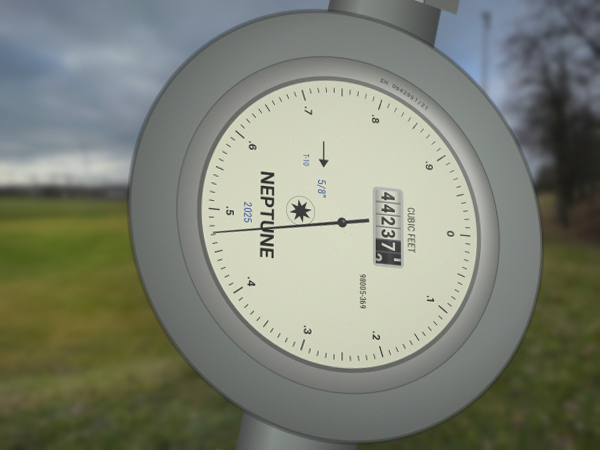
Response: 442371.47 (ft³)
